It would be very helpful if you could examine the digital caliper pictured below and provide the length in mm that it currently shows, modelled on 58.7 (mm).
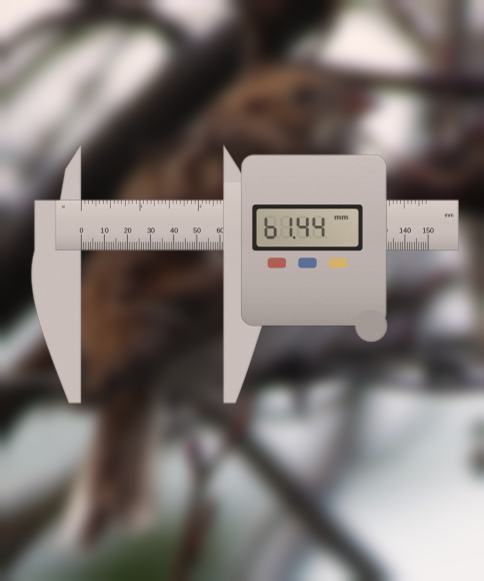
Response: 61.44 (mm)
